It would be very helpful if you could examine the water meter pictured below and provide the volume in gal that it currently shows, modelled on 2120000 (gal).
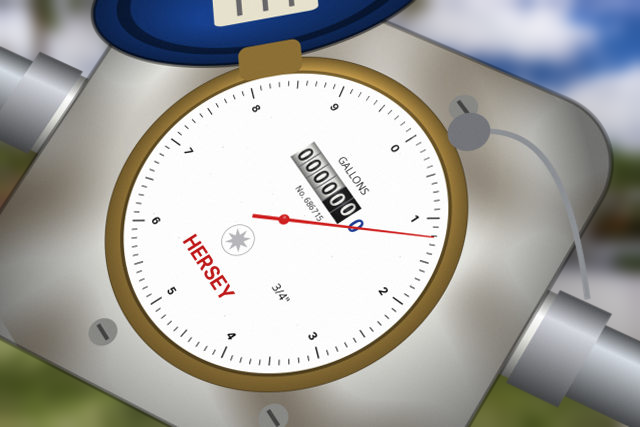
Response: 1.2 (gal)
